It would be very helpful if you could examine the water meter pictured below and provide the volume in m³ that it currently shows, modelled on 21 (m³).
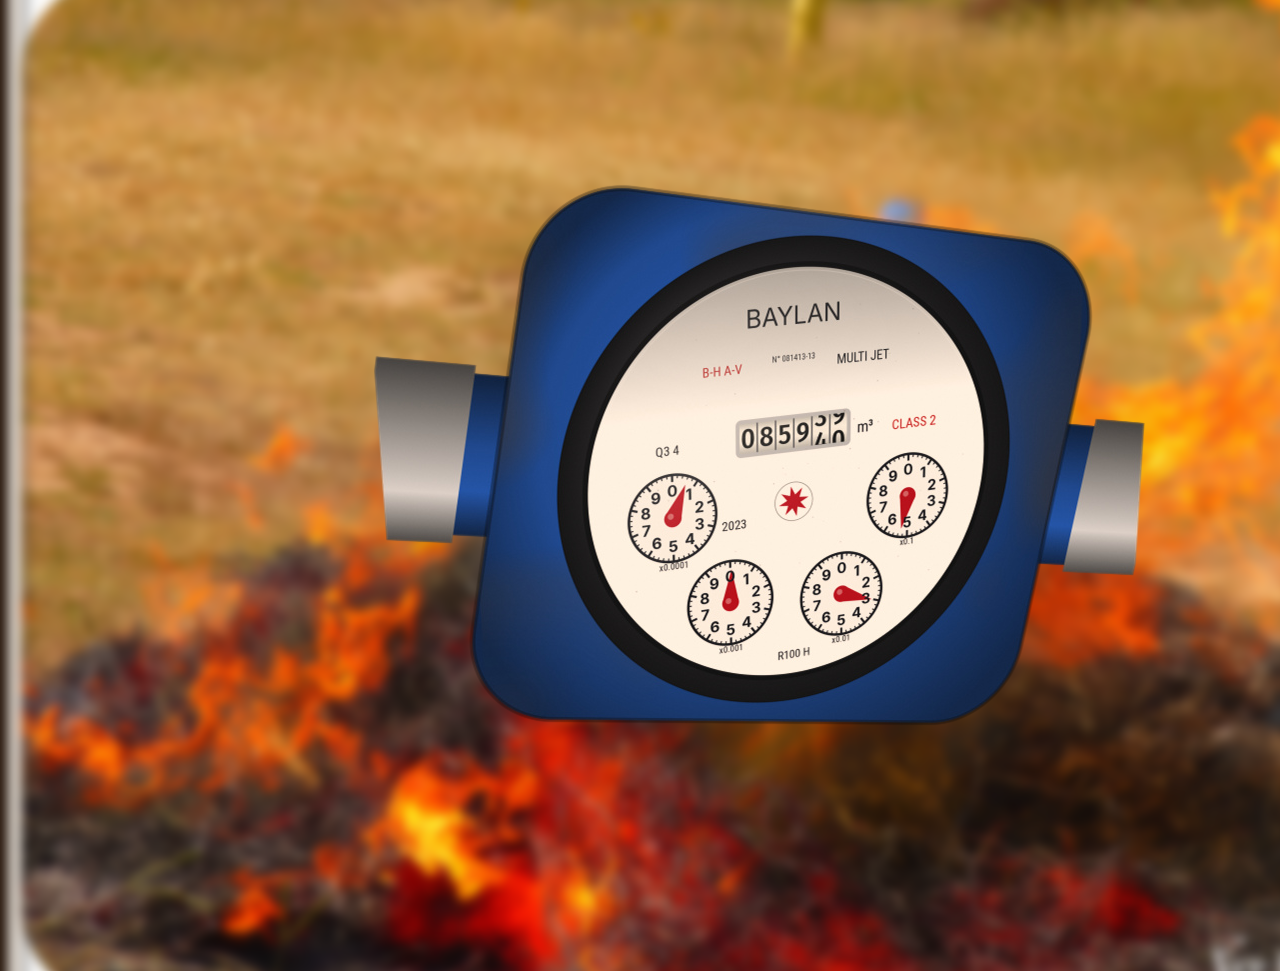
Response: 85939.5300 (m³)
